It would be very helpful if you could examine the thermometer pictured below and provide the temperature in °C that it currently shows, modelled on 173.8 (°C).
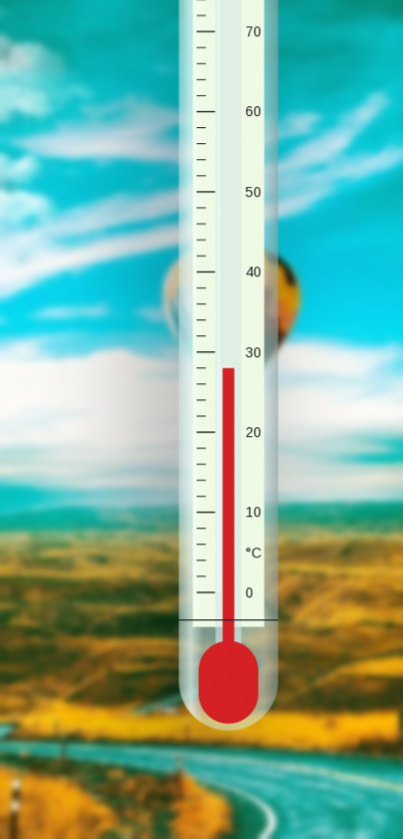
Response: 28 (°C)
